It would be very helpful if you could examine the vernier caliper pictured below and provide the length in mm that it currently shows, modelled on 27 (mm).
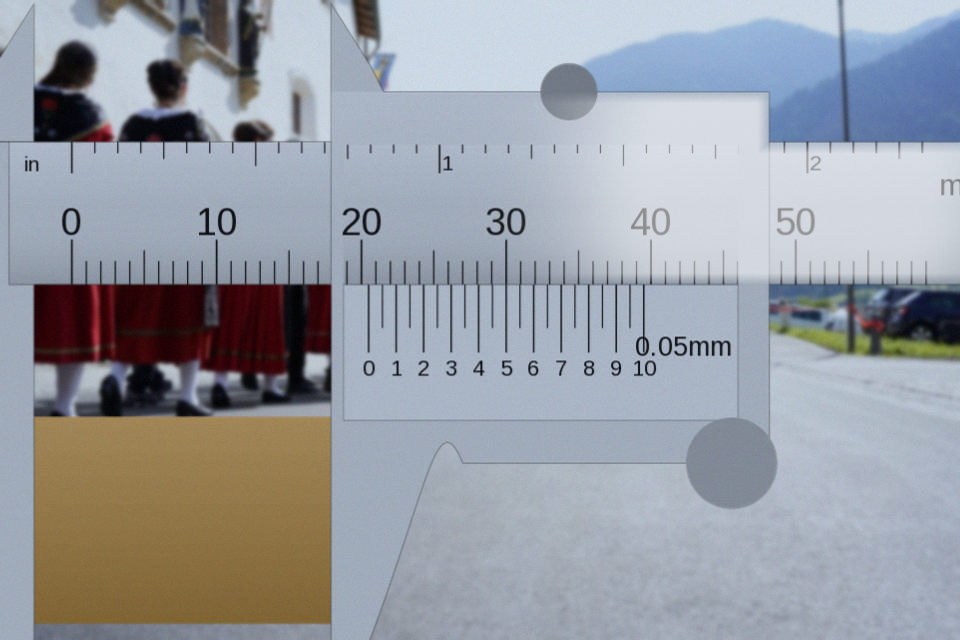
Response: 20.5 (mm)
